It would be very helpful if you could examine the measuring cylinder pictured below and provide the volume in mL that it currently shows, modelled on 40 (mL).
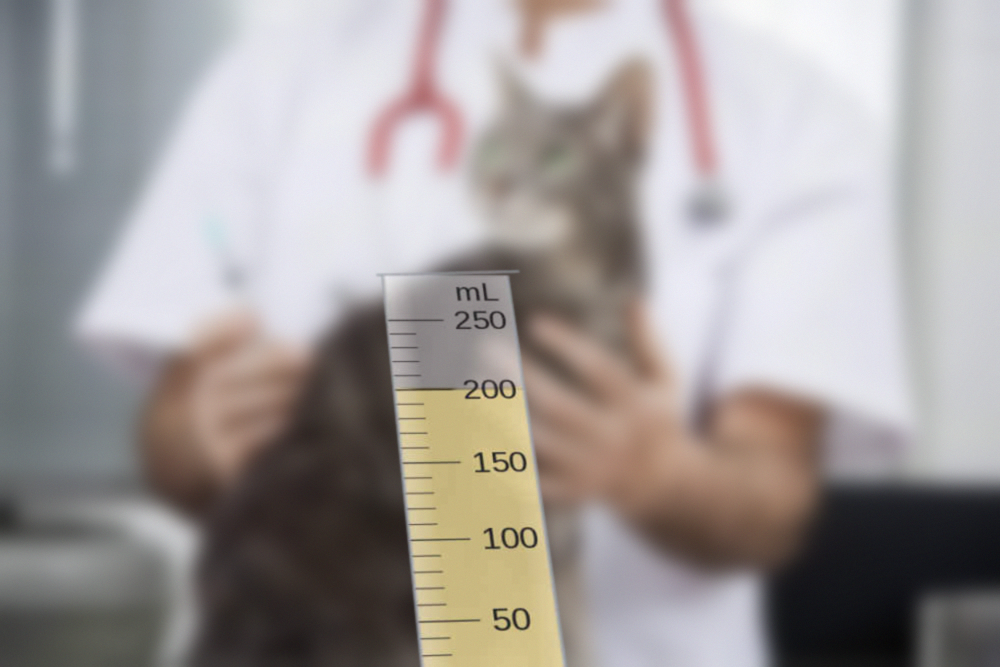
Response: 200 (mL)
